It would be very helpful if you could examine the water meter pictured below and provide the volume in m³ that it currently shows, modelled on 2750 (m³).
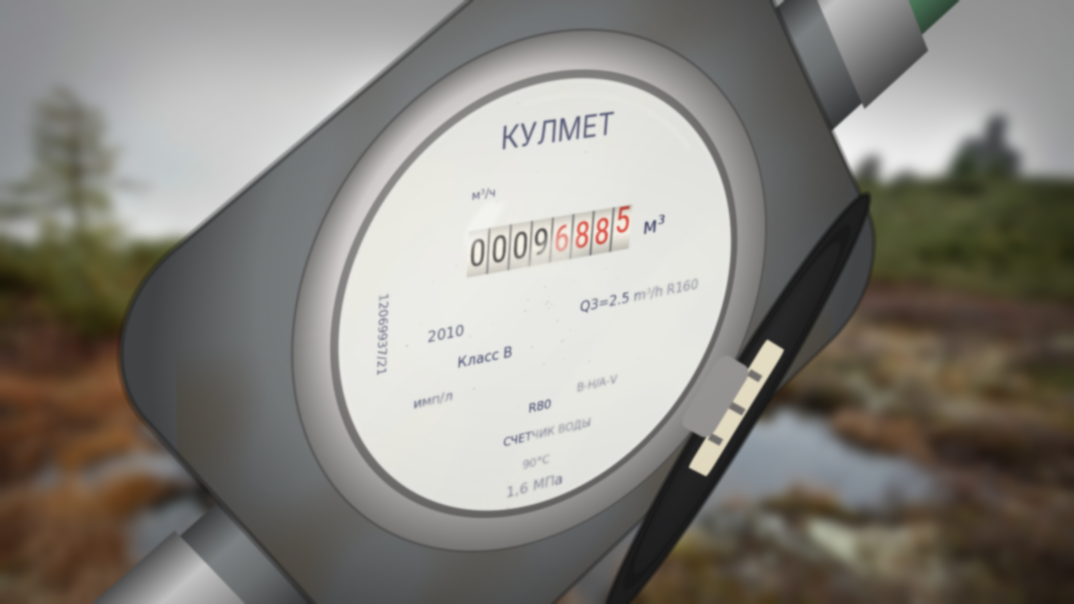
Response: 9.6885 (m³)
